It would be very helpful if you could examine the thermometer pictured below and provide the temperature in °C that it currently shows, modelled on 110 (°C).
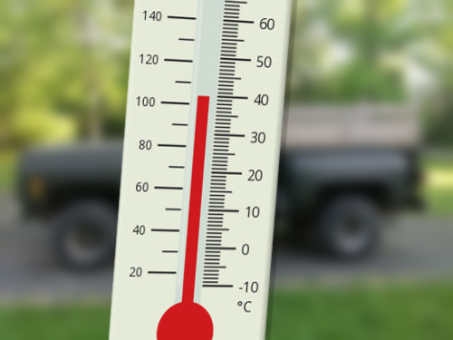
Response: 40 (°C)
